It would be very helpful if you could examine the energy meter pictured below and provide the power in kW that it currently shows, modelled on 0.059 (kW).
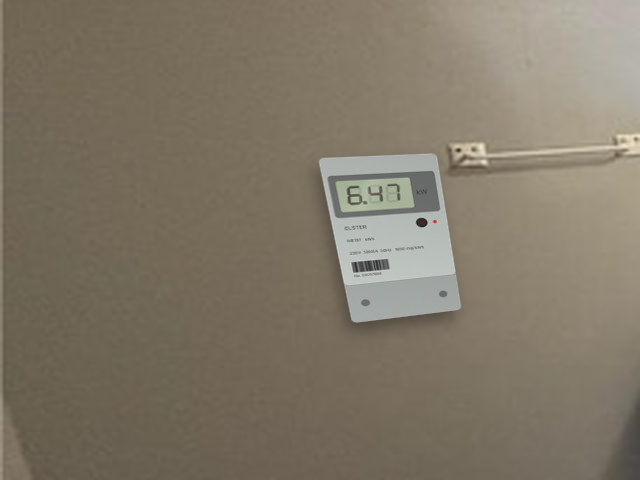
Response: 6.47 (kW)
